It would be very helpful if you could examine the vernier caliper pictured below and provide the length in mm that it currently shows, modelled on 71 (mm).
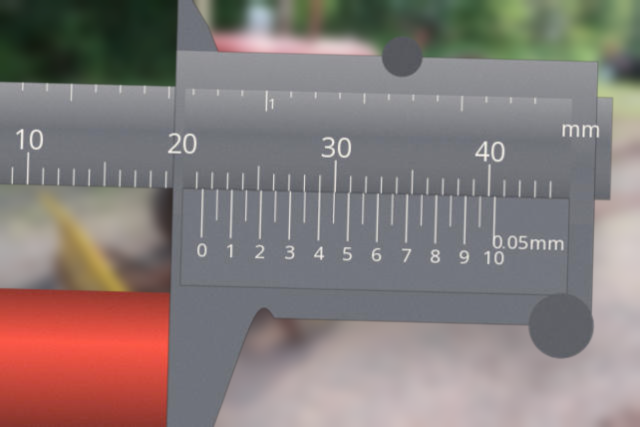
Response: 21.4 (mm)
